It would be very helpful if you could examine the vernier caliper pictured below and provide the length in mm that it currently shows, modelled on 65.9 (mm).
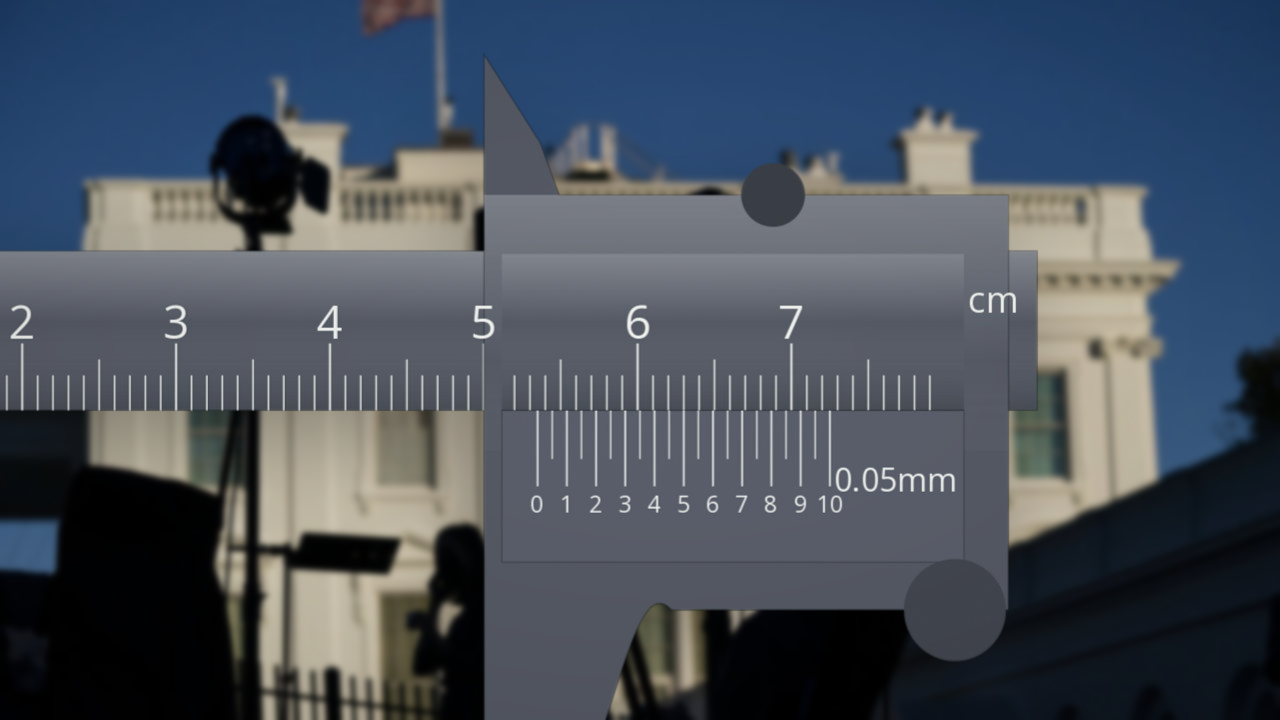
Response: 53.5 (mm)
